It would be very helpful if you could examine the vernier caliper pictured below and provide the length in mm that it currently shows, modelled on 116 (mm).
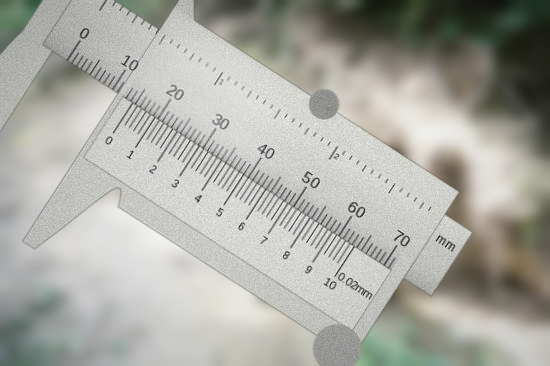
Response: 14.5 (mm)
